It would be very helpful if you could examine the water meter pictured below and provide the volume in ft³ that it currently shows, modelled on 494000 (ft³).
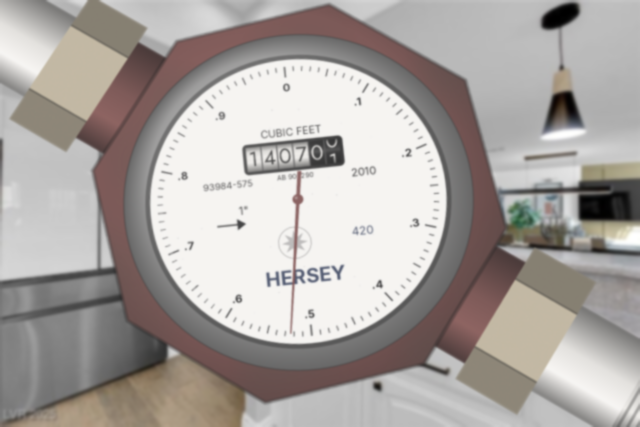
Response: 140700.52 (ft³)
